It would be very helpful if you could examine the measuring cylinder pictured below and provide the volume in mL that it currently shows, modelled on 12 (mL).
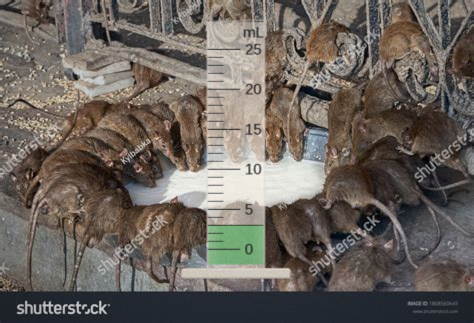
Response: 3 (mL)
